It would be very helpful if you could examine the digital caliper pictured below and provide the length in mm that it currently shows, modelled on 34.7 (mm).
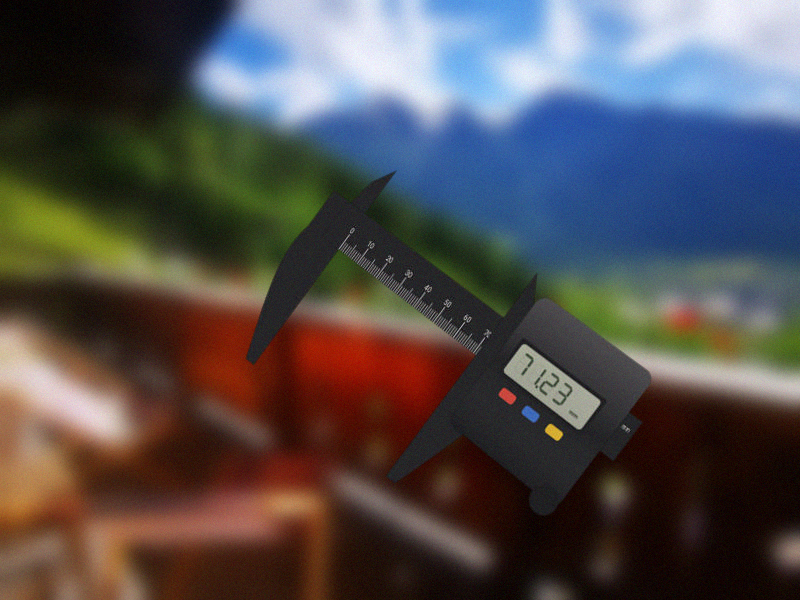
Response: 71.23 (mm)
